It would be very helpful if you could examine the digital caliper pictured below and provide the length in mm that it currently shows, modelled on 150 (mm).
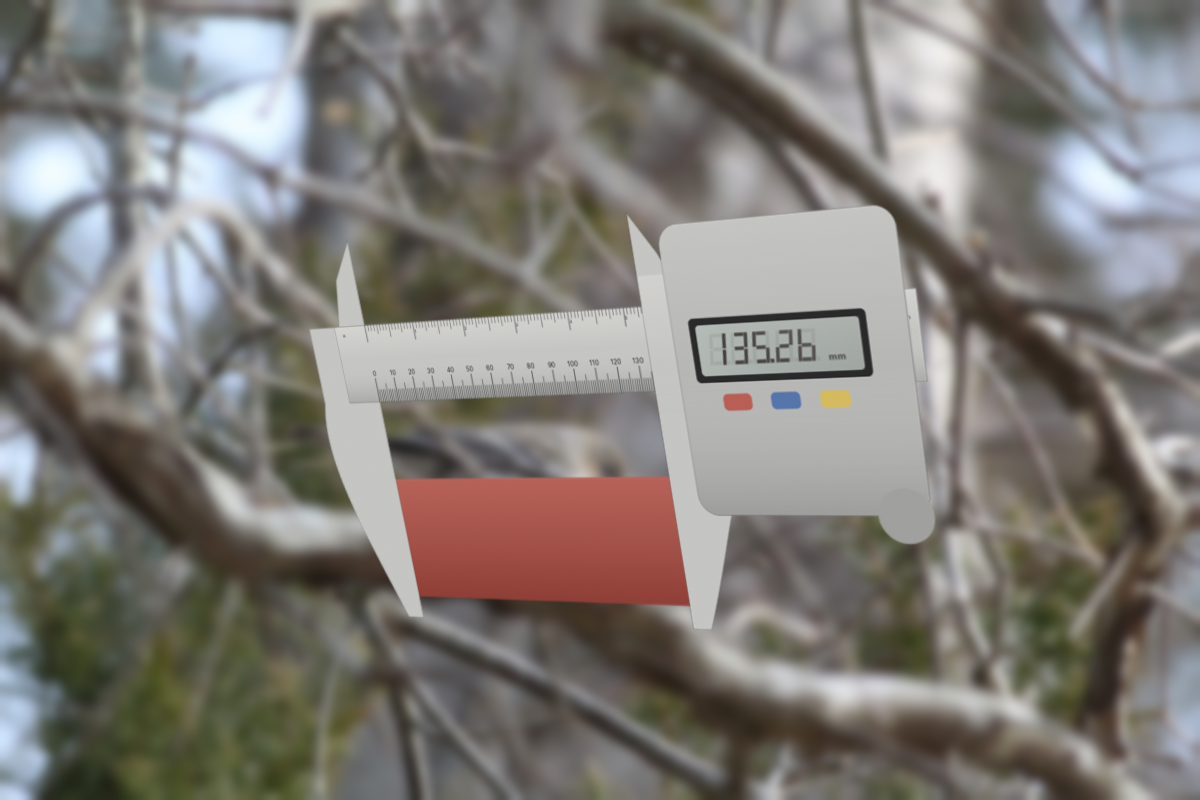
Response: 135.26 (mm)
